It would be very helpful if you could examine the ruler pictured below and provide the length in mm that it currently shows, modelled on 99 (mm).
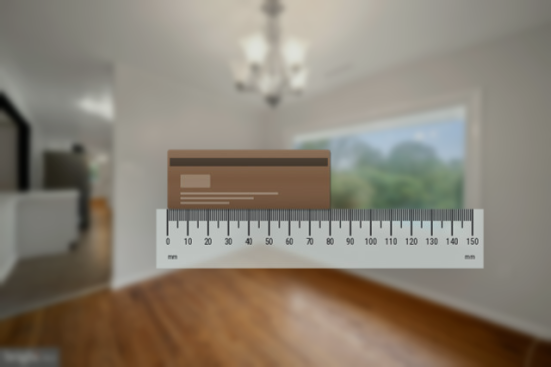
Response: 80 (mm)
